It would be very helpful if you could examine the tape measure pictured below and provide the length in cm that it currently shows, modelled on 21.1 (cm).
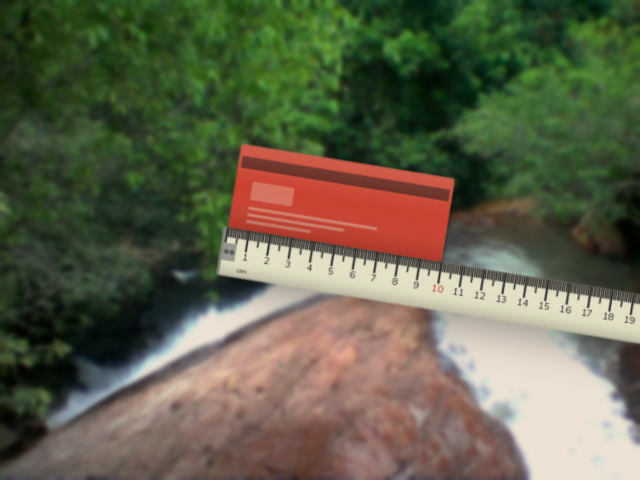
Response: 10 (cm)
